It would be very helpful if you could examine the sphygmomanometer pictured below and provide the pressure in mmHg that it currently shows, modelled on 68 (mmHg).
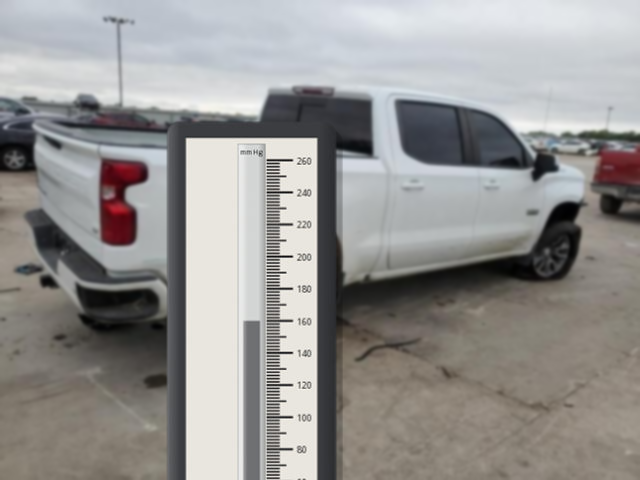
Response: 160 (mmHg)
